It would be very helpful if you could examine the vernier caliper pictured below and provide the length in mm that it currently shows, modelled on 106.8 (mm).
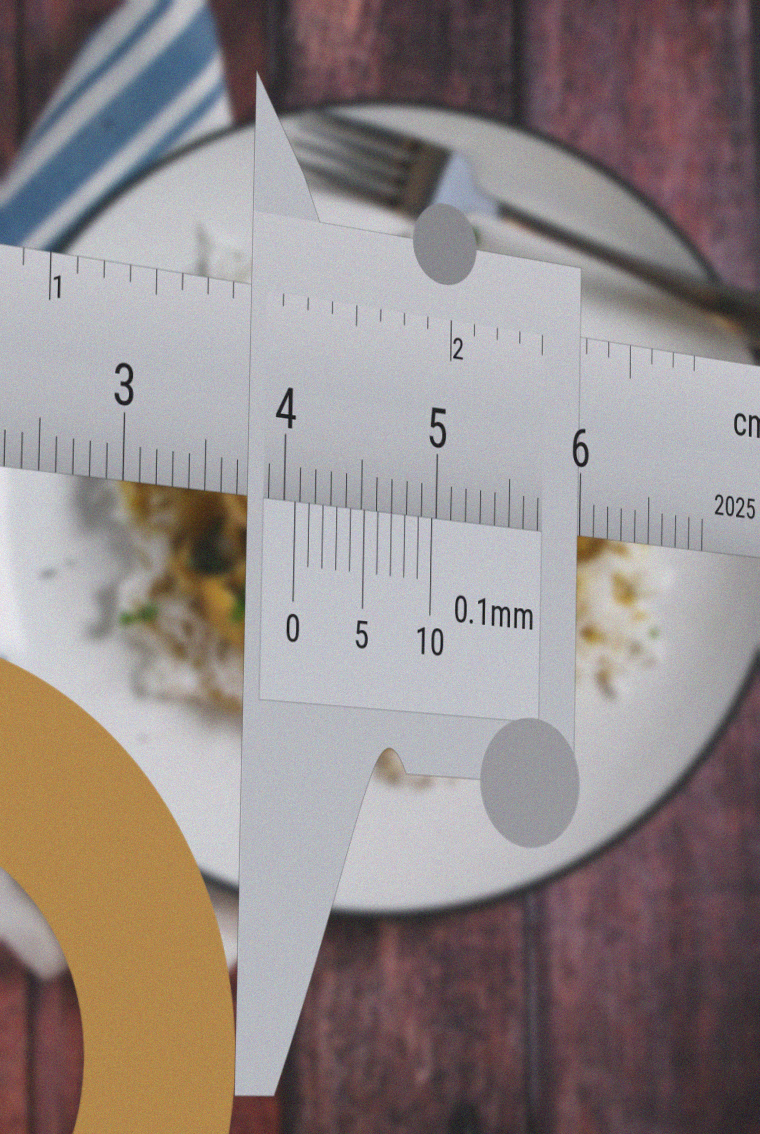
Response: 40.7 (mm)
